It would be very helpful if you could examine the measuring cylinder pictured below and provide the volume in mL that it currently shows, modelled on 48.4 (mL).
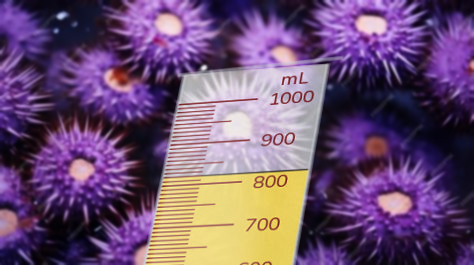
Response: 820 (mL)
